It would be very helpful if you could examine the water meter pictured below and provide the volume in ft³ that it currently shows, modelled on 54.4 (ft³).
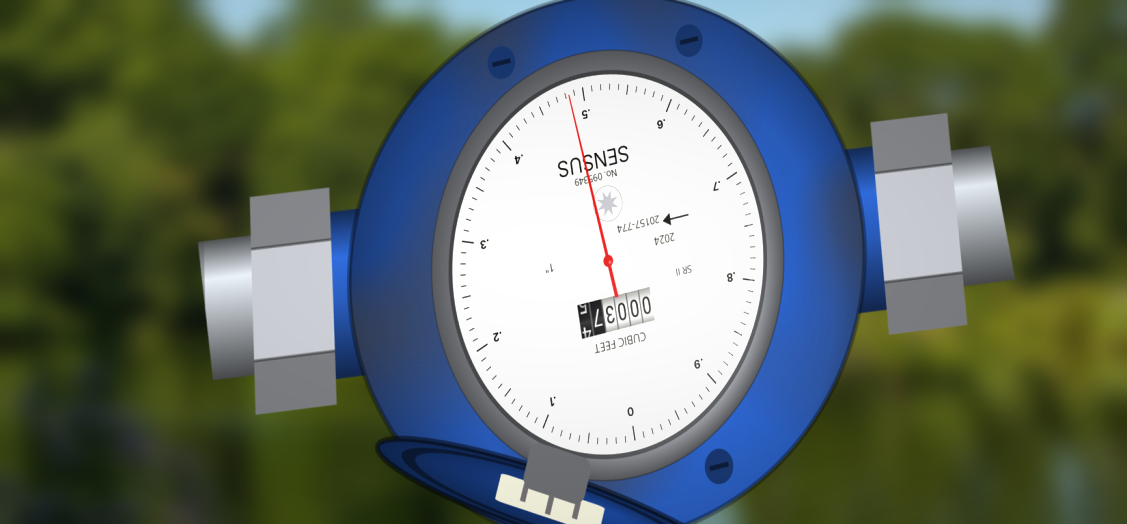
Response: 374.48 (ft³)
